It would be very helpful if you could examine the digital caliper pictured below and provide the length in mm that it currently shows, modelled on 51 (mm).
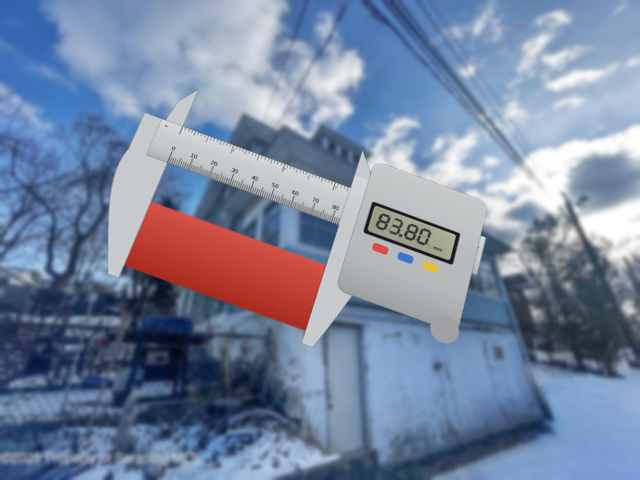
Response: 83.80 (mm)
